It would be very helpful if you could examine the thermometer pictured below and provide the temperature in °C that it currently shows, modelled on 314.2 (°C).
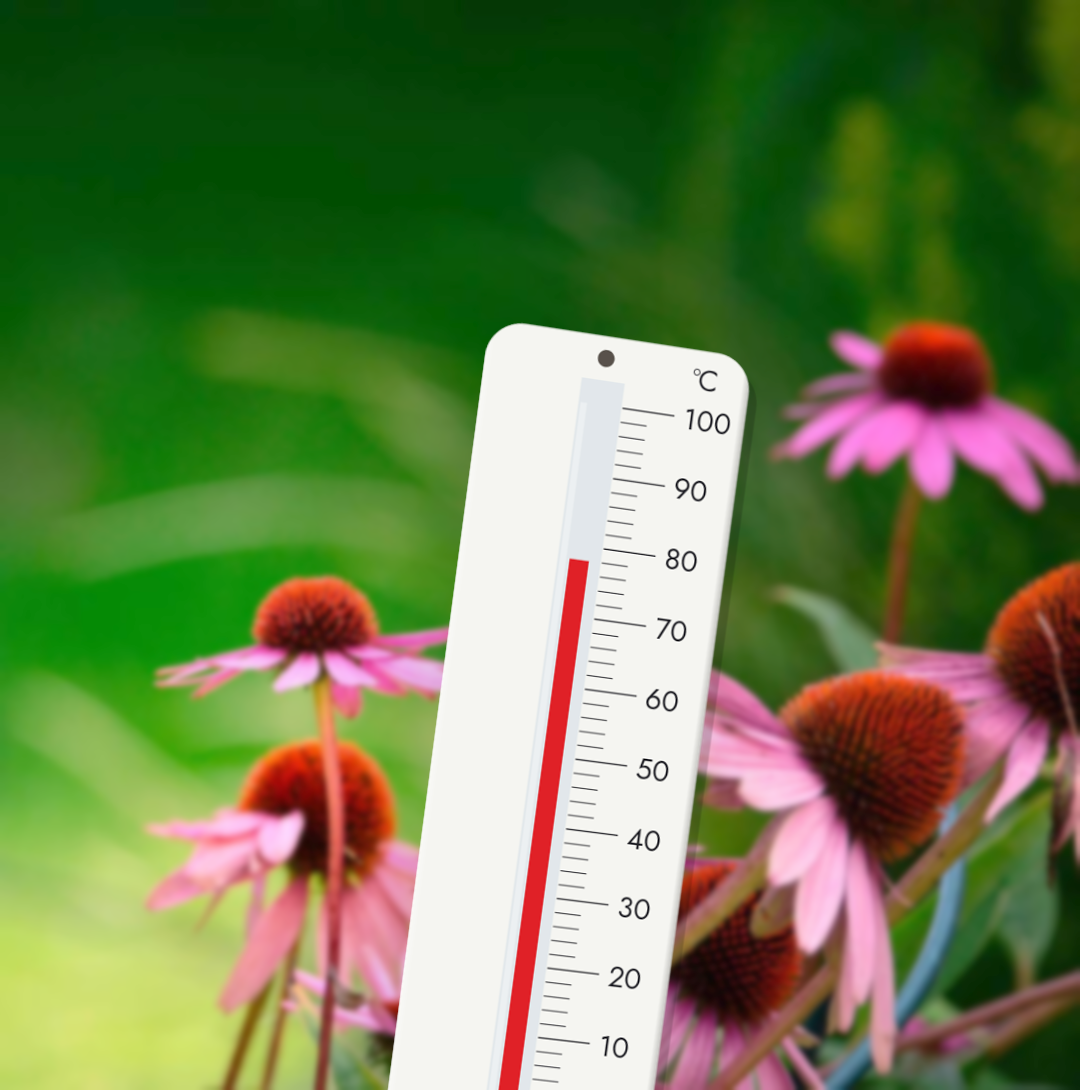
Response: 78 (°C)
